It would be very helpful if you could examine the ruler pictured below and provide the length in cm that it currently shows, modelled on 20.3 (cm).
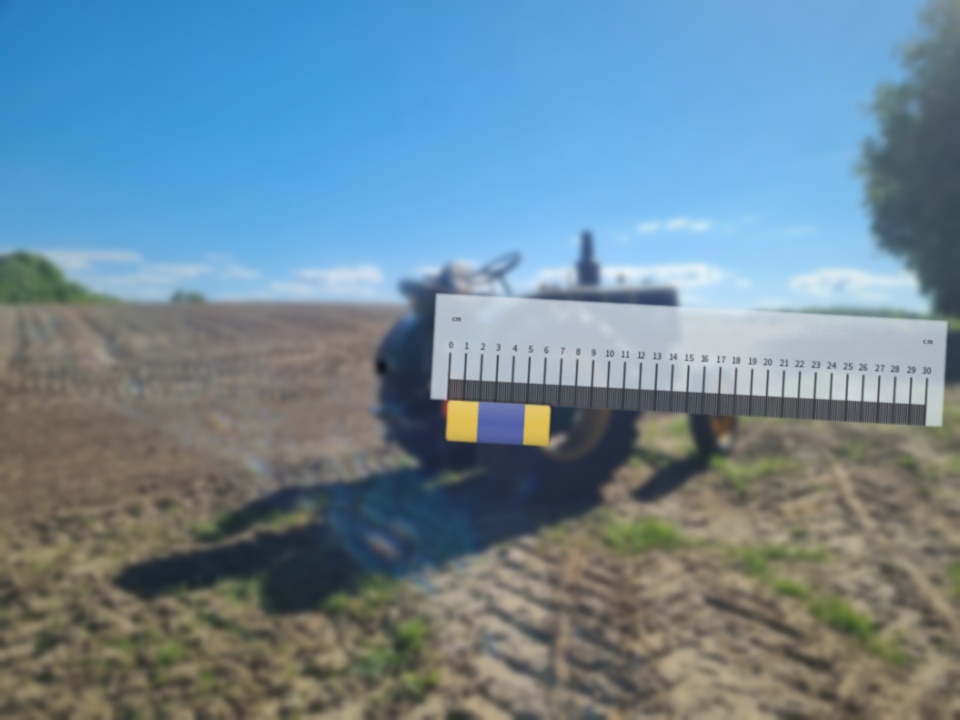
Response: 6.5 (cm)
